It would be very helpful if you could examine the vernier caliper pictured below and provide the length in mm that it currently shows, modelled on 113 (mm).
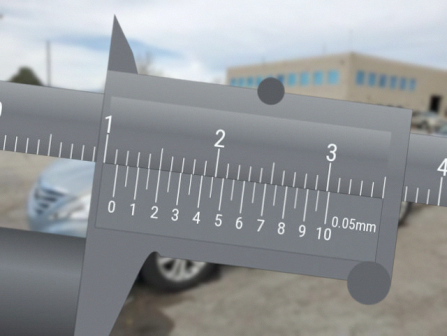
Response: 11.2 (mm)
